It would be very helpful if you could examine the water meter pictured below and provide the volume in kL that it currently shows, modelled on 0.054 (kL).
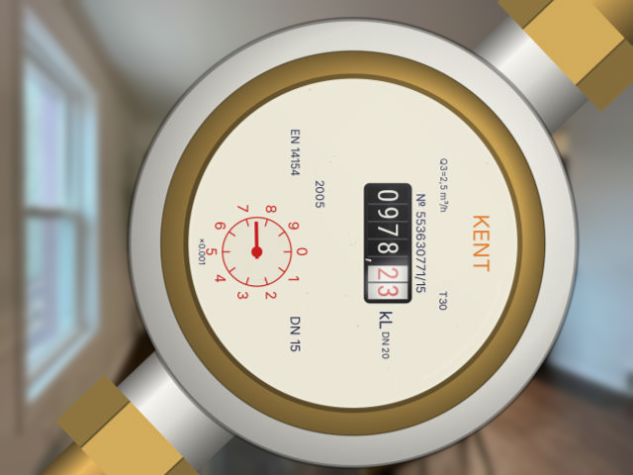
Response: 978.237 (kL)
